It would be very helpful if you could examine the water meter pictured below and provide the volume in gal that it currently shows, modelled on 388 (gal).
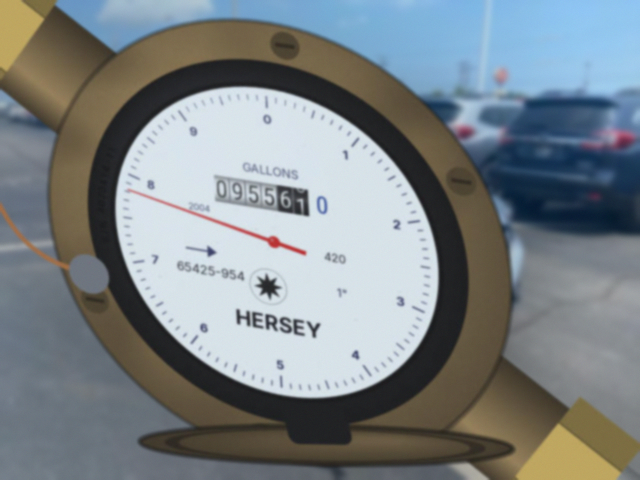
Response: 955607.8 (gal)
